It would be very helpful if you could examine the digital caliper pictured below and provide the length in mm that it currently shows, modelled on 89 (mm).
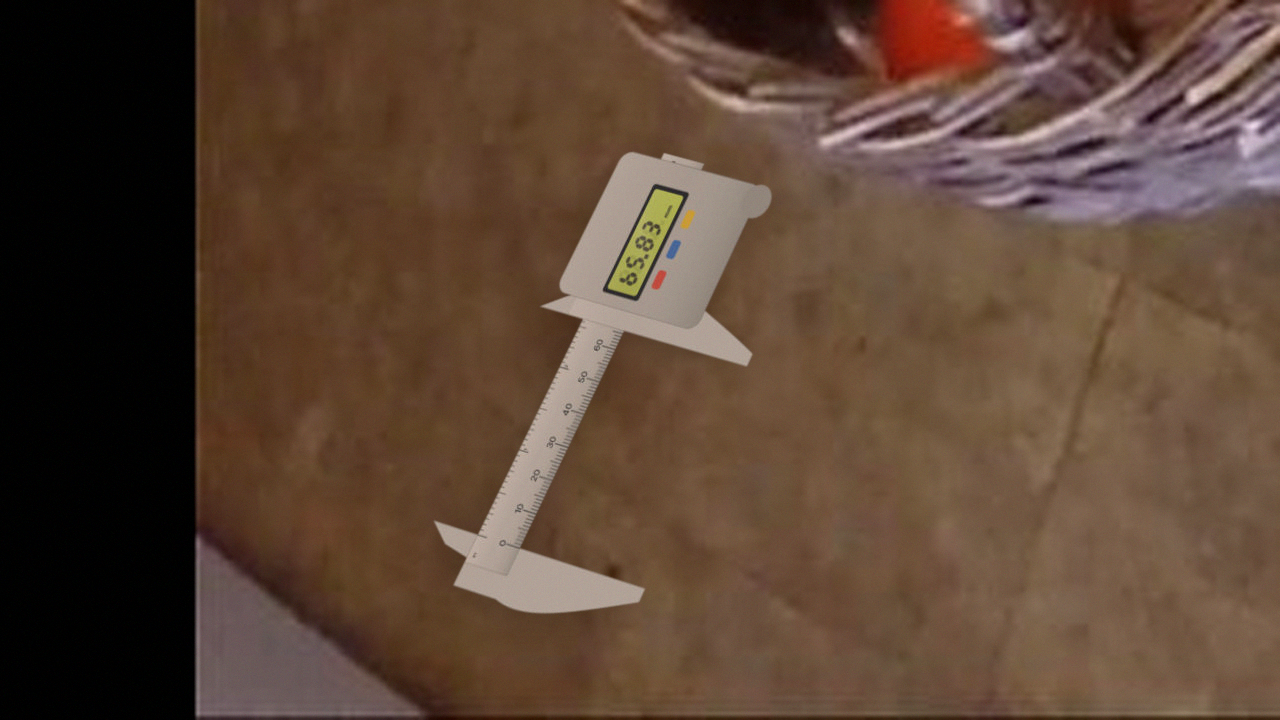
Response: 65.83 (mm)
